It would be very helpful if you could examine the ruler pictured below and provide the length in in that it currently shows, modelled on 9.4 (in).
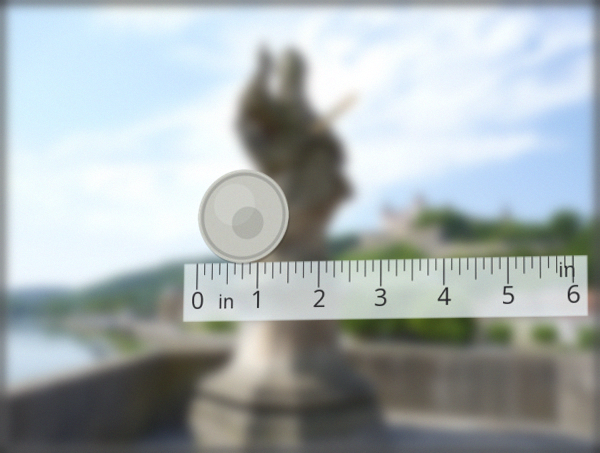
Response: 1.5 (in)
